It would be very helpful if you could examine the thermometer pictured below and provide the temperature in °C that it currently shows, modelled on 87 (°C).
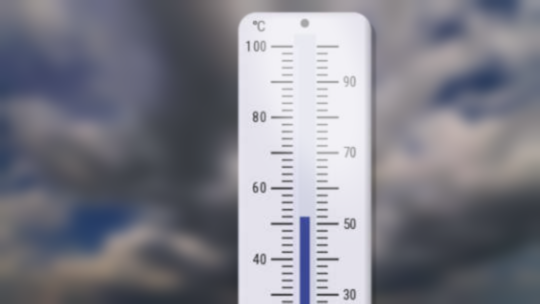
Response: 52 (°C)
